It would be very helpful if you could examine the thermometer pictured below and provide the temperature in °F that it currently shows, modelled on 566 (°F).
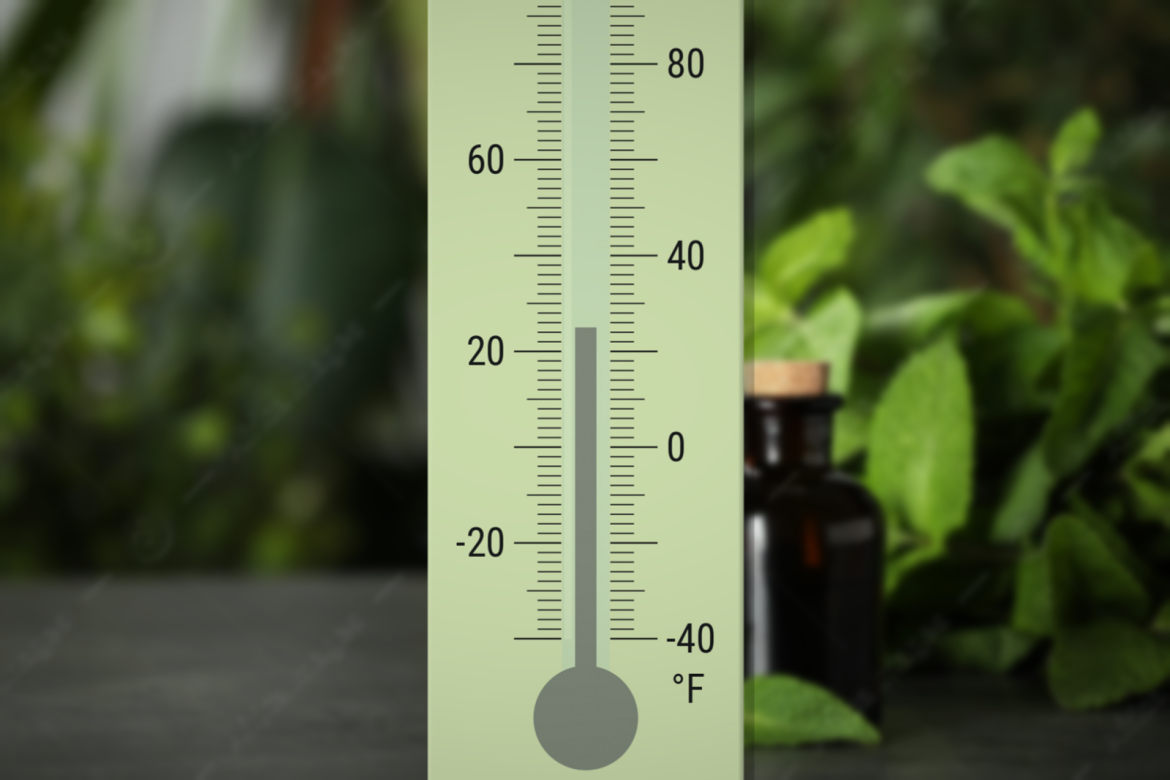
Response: 25 (°F)
